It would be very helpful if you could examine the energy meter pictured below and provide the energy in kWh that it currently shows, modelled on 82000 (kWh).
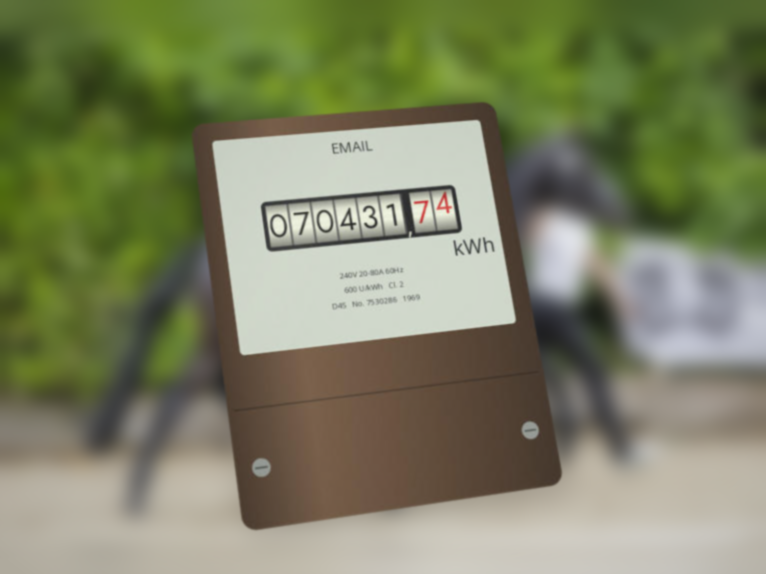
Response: 70431.74 (kWh)
